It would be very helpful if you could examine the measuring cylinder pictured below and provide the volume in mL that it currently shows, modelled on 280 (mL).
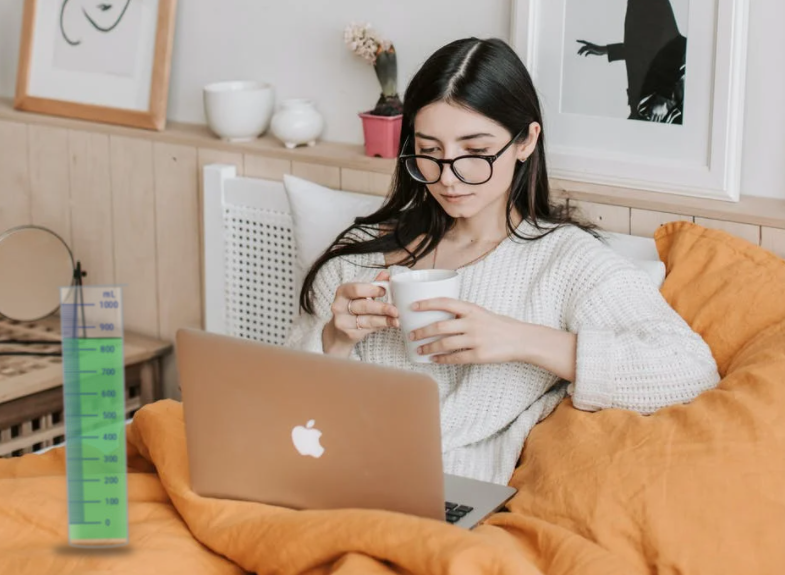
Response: 850 (mL)
